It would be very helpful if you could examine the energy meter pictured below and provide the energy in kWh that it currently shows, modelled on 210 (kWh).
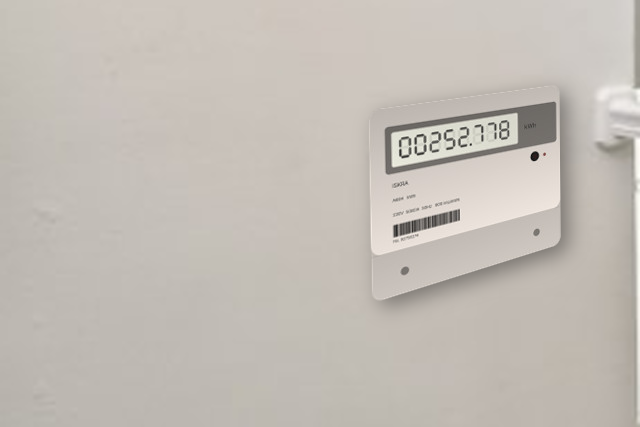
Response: 252.778 (kWh)
